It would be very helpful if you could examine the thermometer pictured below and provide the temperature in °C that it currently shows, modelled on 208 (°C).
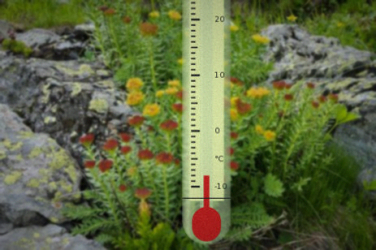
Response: -8 (°C)
